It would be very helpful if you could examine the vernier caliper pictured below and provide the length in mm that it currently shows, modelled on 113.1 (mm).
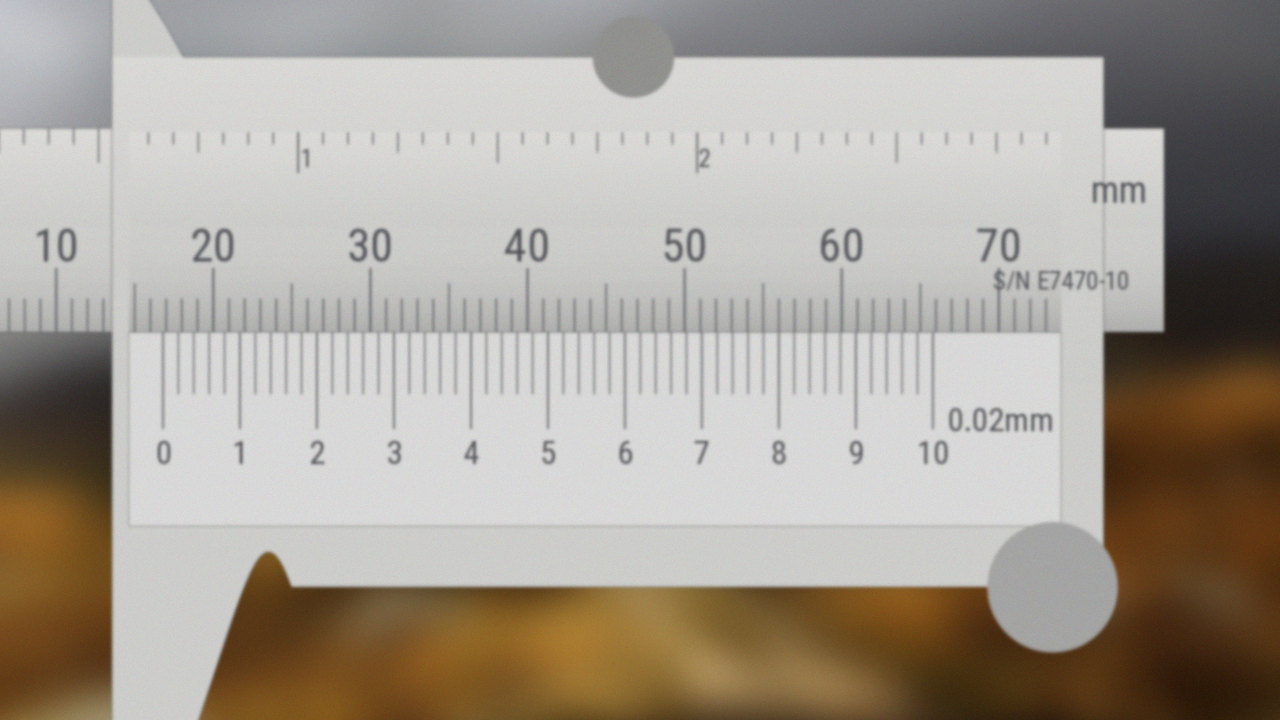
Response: 16.8 (mm)
